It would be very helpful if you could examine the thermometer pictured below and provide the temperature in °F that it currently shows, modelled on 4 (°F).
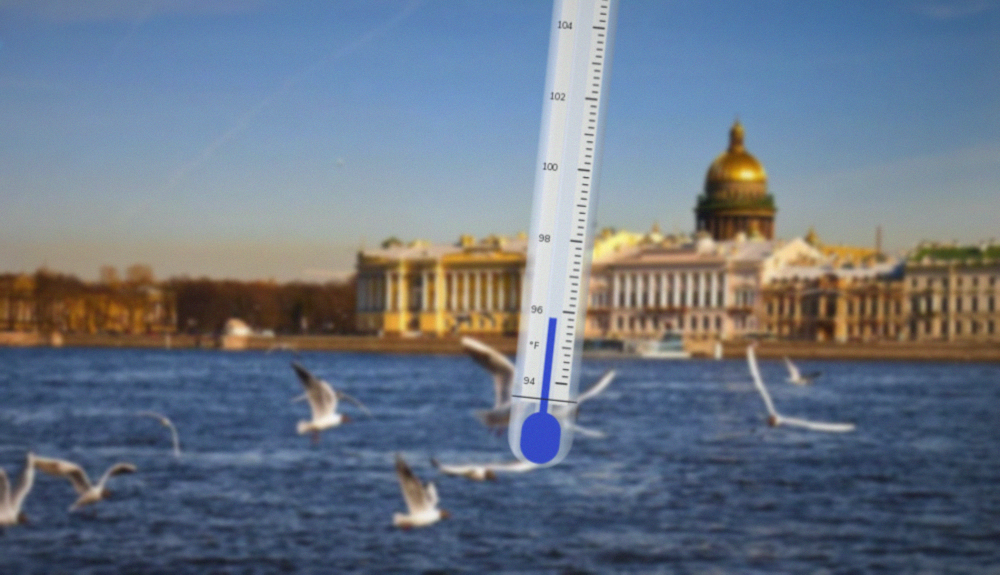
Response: 95.8 (°F)
